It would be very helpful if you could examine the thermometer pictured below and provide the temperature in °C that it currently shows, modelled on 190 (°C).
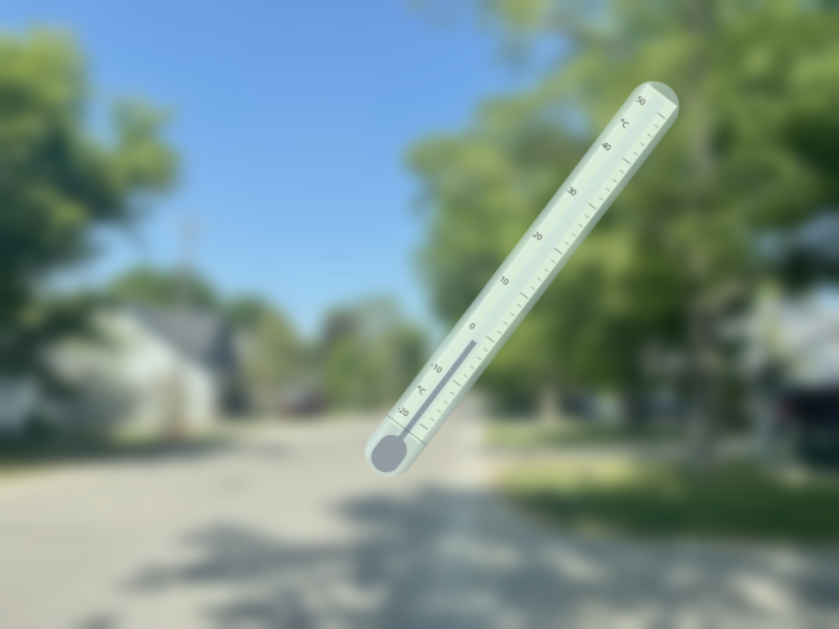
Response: -2 (°C)
